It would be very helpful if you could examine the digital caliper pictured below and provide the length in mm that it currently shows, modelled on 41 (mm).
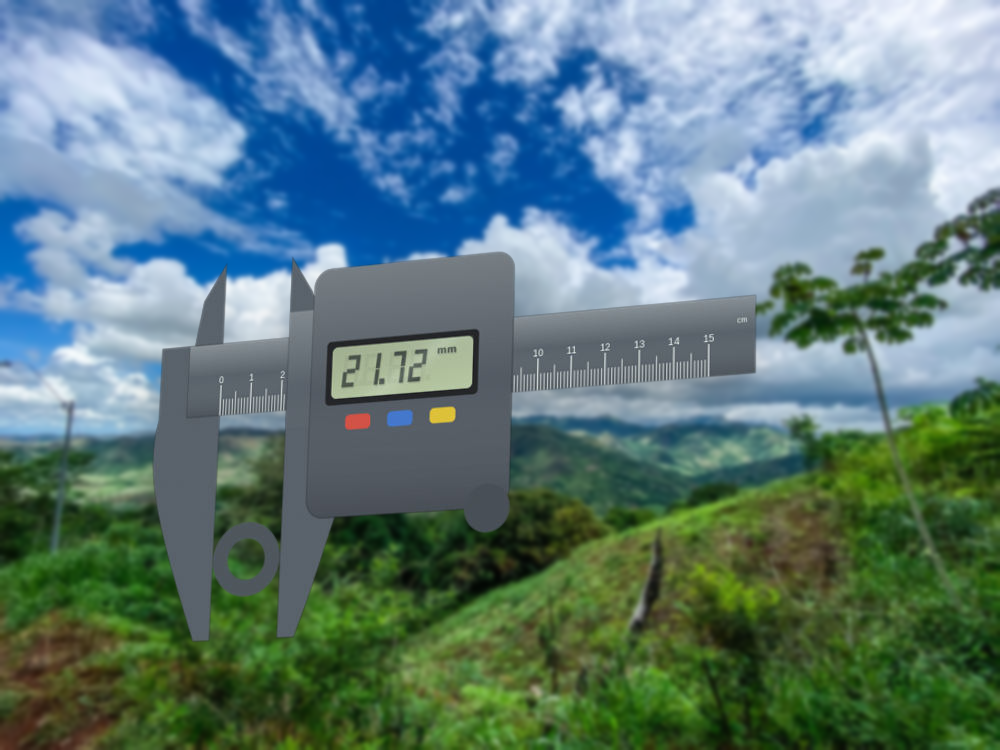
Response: 21.72 (mm)
